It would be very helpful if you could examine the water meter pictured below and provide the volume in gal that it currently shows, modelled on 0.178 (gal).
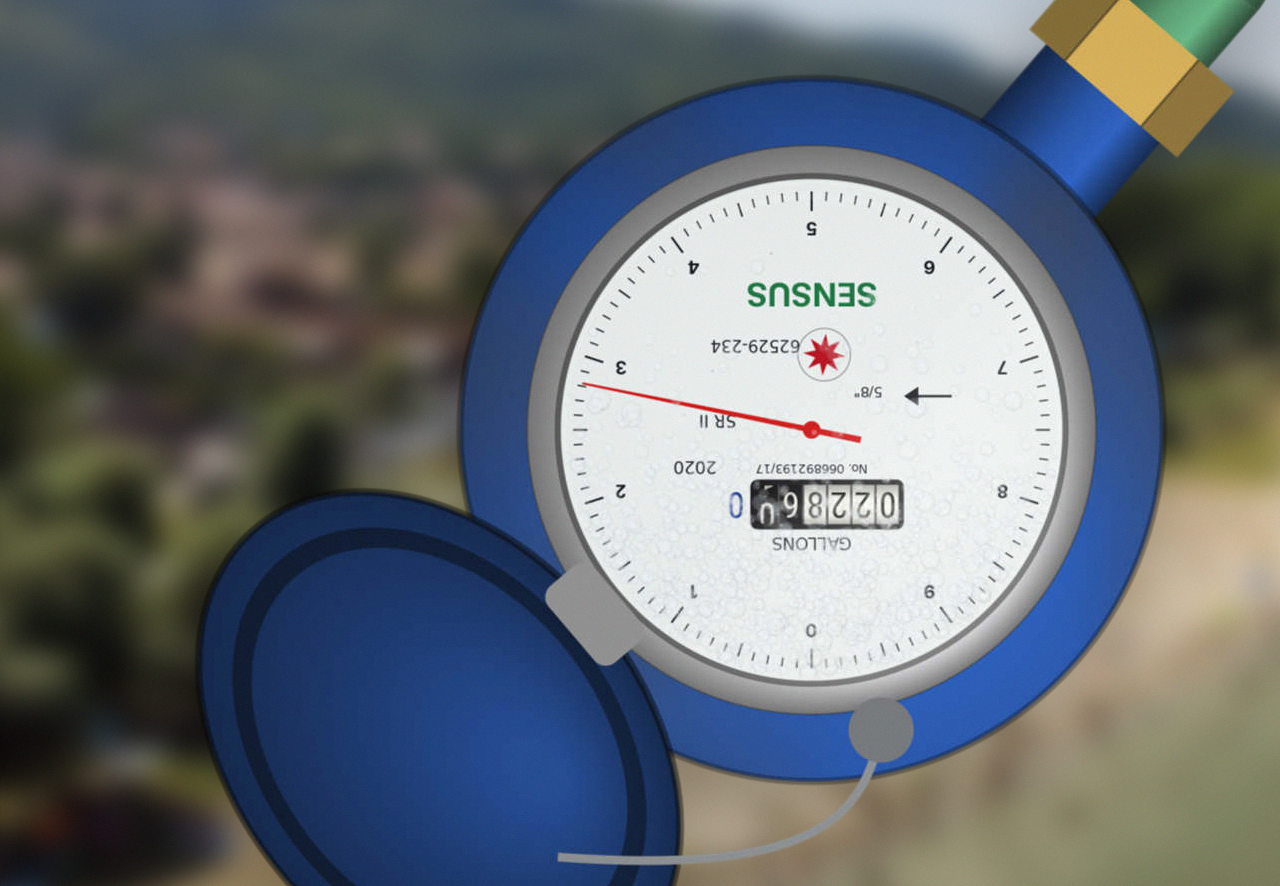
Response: 228602.8 (gal)
